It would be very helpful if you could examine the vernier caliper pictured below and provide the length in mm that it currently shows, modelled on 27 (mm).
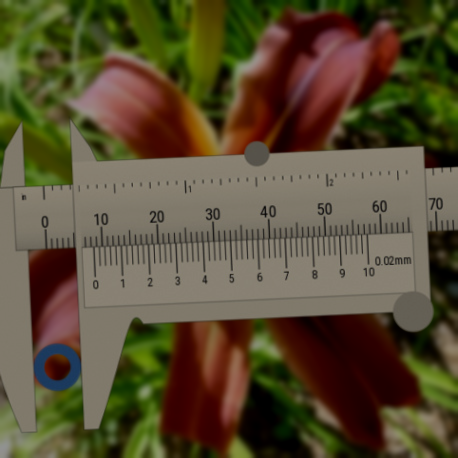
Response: 8.5 (mm)
